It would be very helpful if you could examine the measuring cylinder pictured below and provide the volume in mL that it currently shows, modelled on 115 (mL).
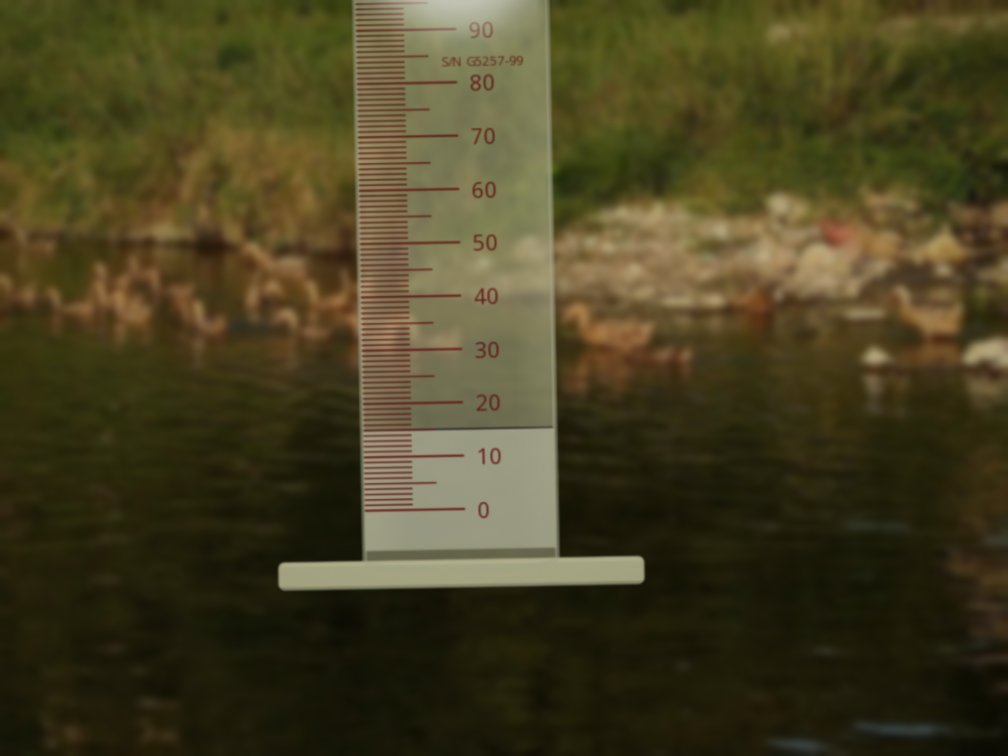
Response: 15 (mL)
